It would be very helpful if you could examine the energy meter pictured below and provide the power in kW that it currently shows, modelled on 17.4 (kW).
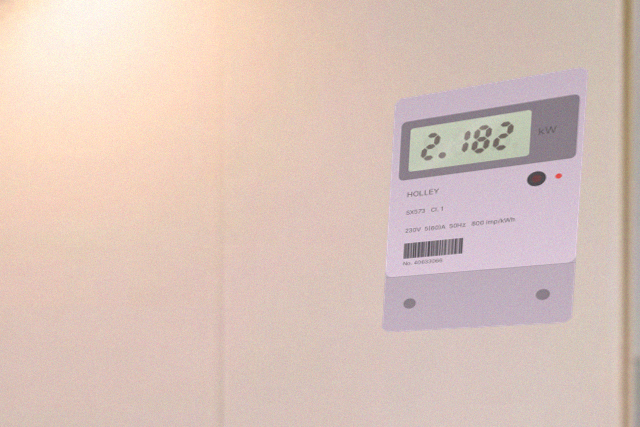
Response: 2.182 (kW)
